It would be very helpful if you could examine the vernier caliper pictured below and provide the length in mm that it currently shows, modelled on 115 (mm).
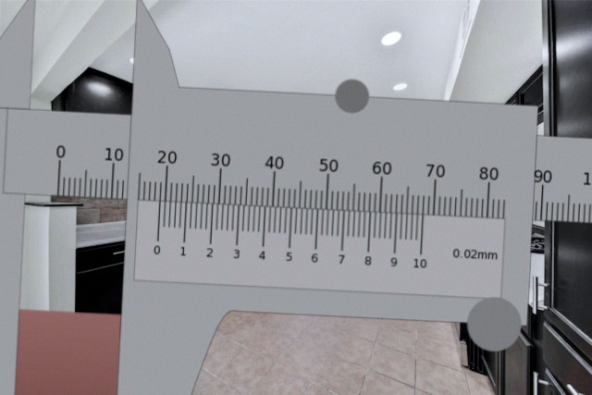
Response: 19.0 (mm)
